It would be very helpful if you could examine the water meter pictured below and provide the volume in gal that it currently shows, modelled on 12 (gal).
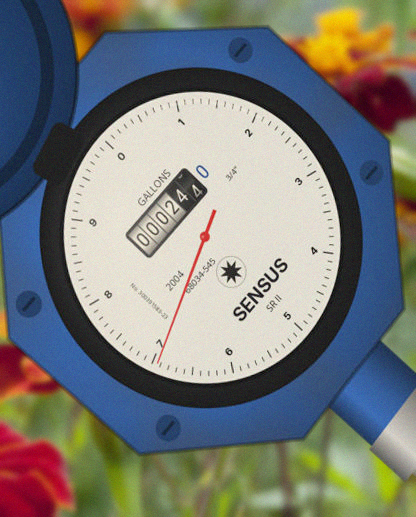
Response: 2436.9 (gal)
